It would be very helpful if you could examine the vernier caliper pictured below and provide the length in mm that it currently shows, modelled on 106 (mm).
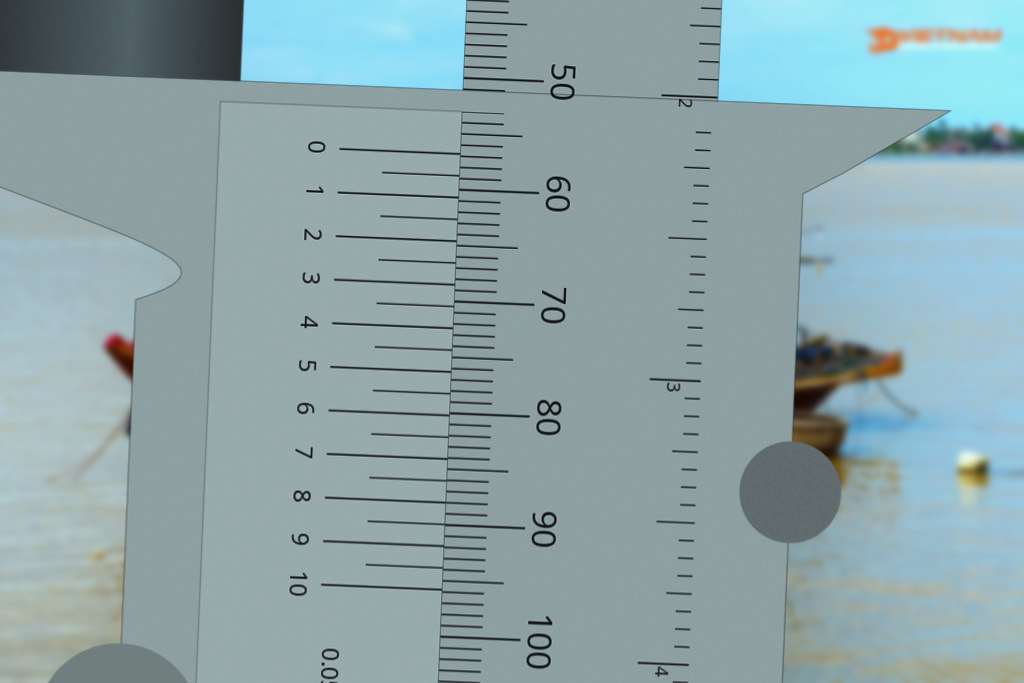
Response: 56.8 (mm)
